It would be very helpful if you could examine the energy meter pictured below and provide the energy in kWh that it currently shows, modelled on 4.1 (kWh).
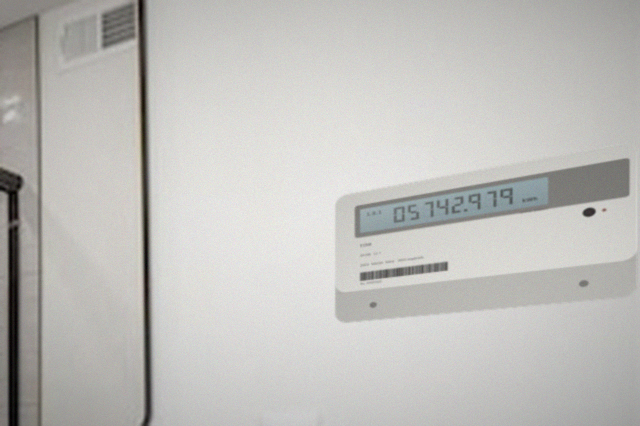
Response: 5742.979 (kWh)
